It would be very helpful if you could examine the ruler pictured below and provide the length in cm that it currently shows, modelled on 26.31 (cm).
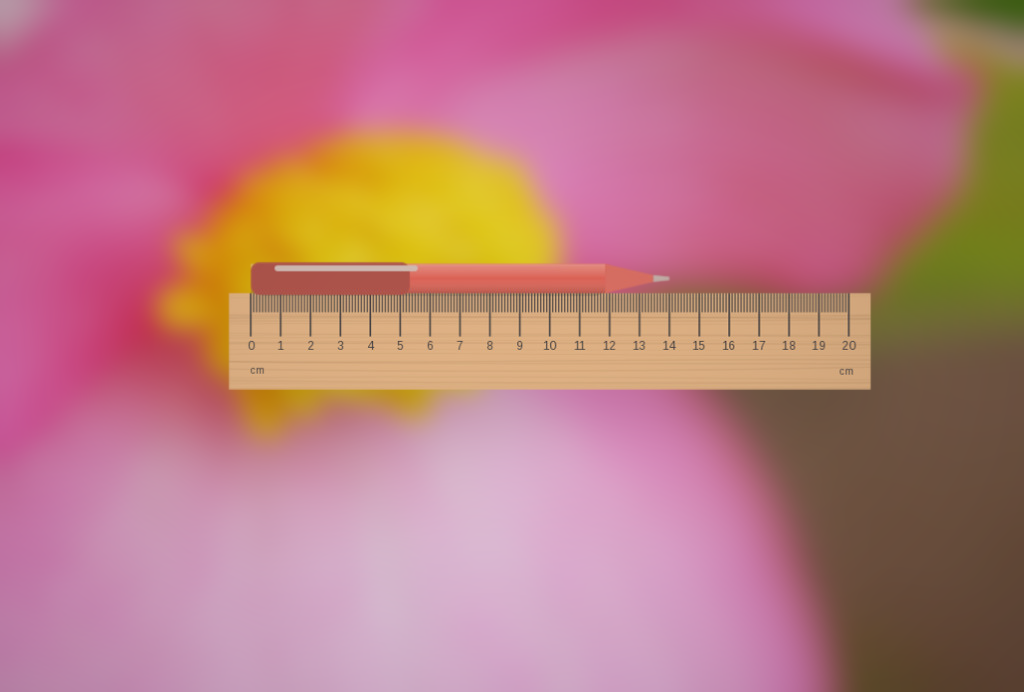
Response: 14 (cm)
